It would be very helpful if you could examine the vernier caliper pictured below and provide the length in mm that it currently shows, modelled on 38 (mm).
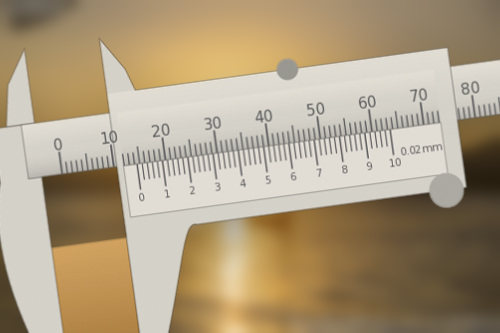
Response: 14.5 (mm)
